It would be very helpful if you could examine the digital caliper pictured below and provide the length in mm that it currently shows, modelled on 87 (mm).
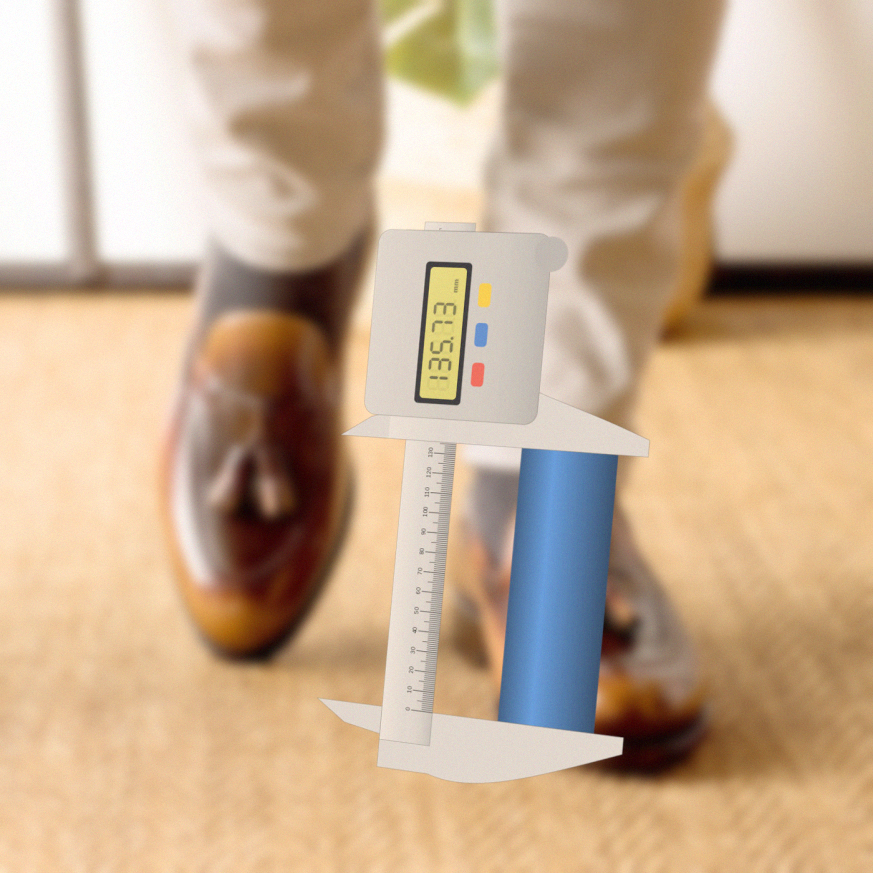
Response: 135.73 (mm)
